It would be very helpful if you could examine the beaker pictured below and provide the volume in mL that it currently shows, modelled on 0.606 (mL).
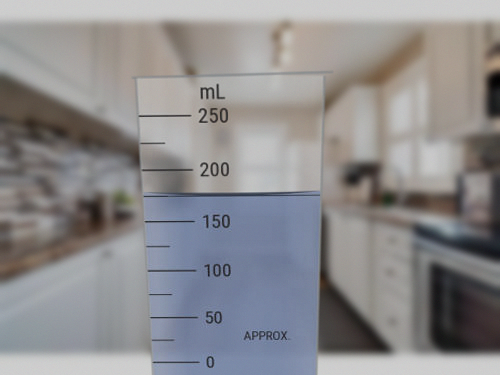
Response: 175 (mL)
